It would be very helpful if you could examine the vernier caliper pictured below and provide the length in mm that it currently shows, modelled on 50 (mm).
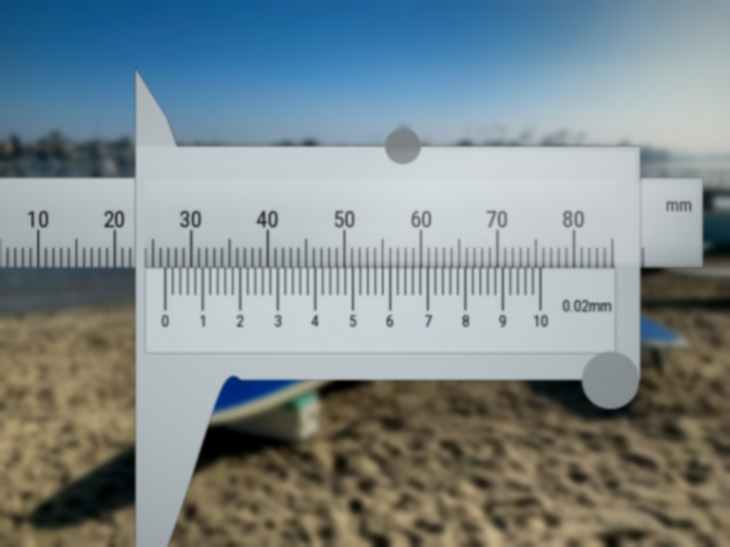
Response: 26.6 (mm)
